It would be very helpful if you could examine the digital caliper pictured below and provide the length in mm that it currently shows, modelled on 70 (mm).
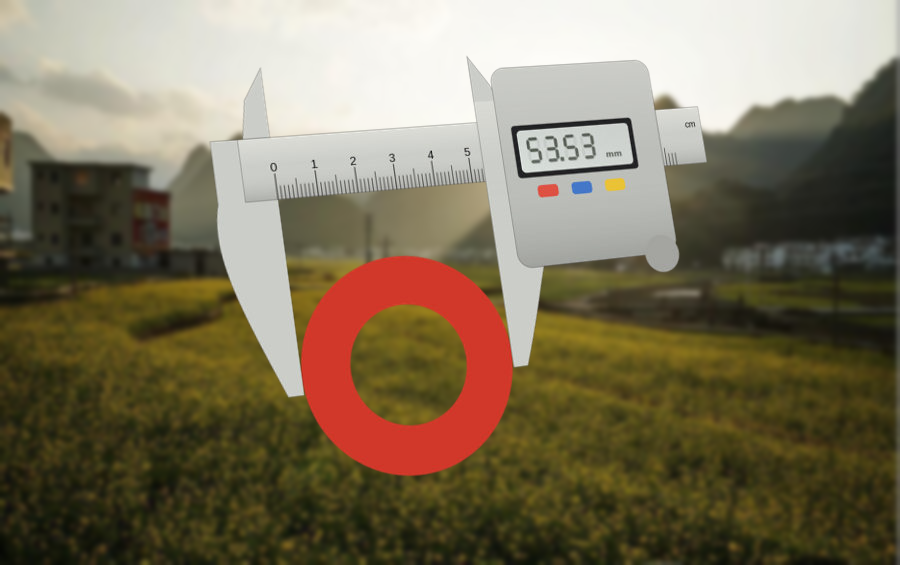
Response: 53.53 (mm)
